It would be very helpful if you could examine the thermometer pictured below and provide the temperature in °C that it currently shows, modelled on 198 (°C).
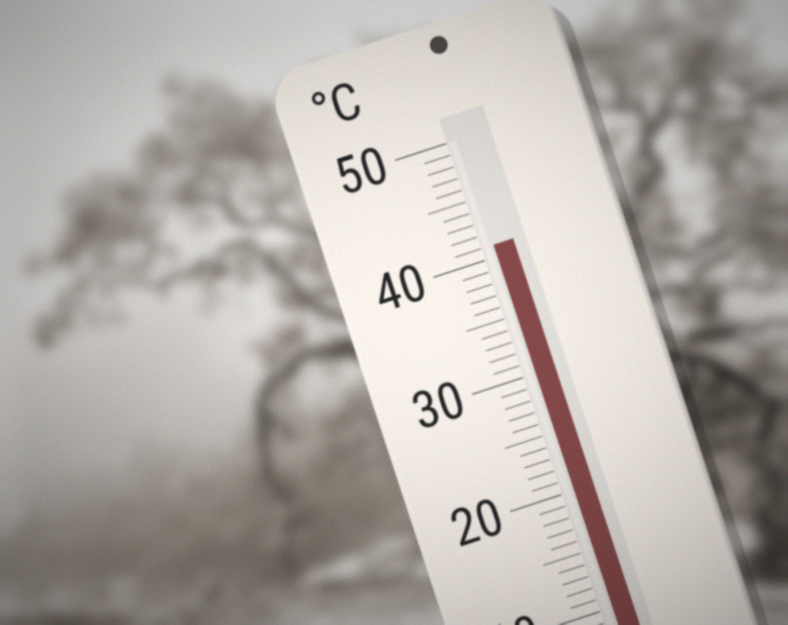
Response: 41 (°C)
